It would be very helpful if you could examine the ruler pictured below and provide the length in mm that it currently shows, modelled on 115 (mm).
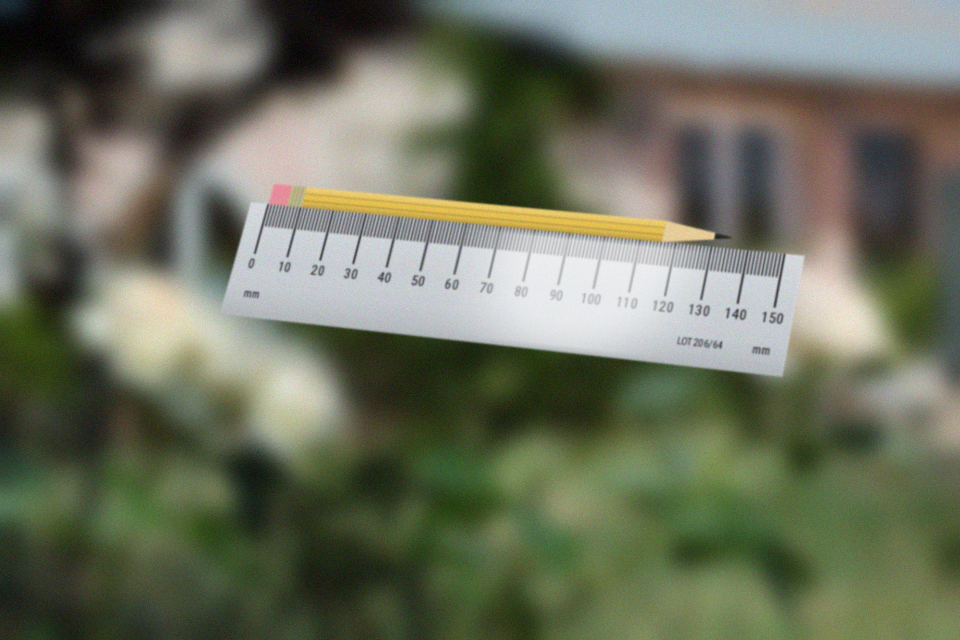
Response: 135 (mm)
